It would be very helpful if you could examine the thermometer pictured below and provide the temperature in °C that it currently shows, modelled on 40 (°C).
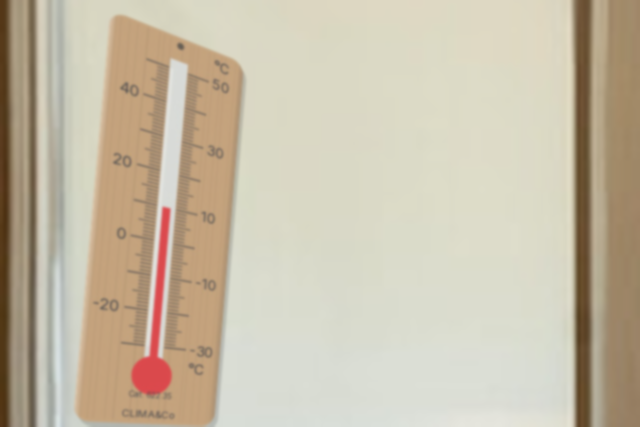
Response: 10 (°C)
